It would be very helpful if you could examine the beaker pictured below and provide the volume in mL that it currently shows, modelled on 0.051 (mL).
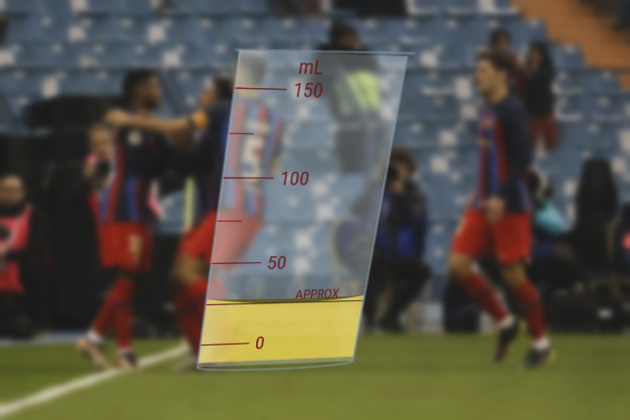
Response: 25 (mL)
